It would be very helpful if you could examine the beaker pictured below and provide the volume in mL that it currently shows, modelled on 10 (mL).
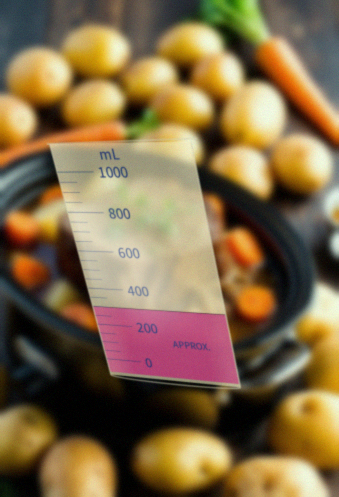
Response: 300 (mL)
